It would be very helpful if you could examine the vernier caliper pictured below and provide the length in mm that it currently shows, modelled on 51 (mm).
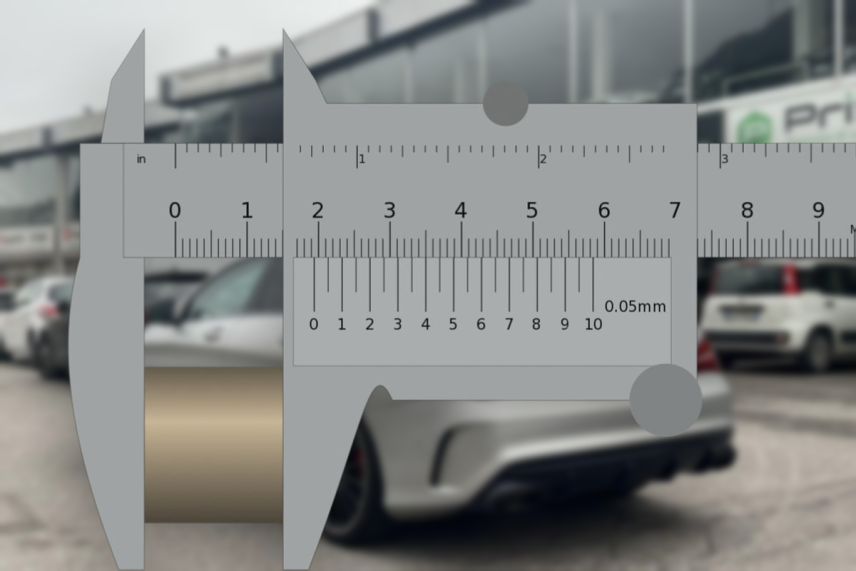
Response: 19.4 (mm)
